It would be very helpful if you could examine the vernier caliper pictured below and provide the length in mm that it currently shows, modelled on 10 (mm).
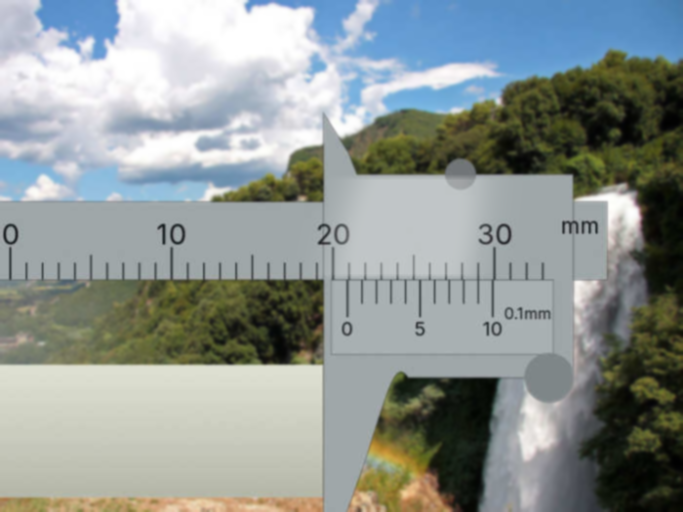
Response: 20.9 (mm)
